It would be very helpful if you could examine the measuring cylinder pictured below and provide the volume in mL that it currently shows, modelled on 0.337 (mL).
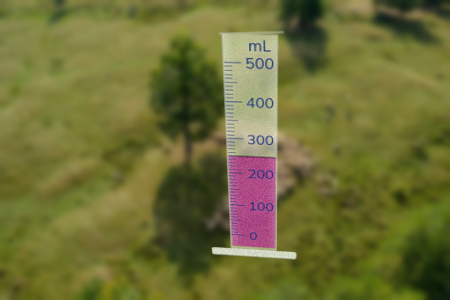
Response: 250 (mL)
